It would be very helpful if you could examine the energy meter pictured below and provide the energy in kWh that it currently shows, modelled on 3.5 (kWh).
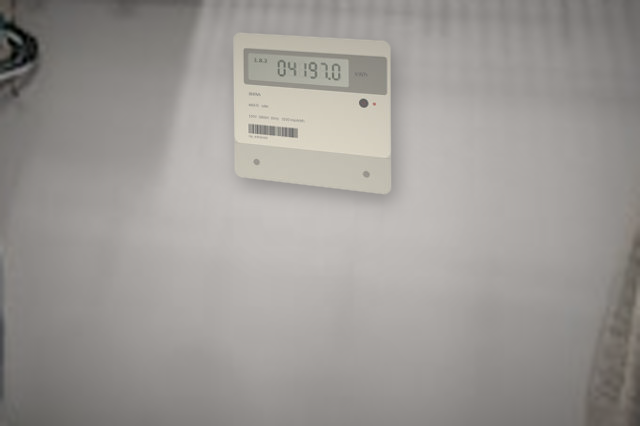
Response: 4197.0 (kWh)
